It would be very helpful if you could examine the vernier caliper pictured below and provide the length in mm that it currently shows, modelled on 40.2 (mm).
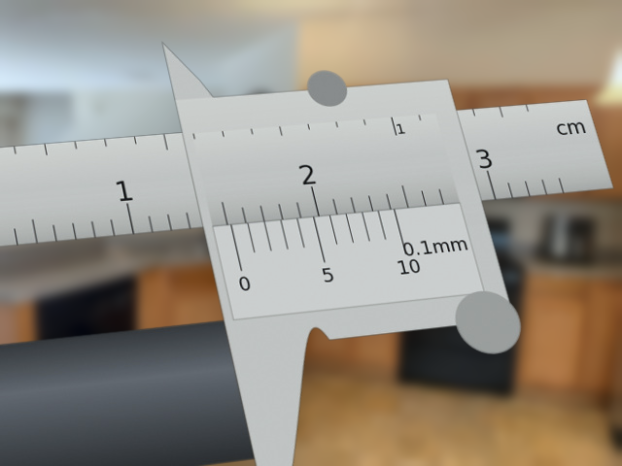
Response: 15.2 (mm)
